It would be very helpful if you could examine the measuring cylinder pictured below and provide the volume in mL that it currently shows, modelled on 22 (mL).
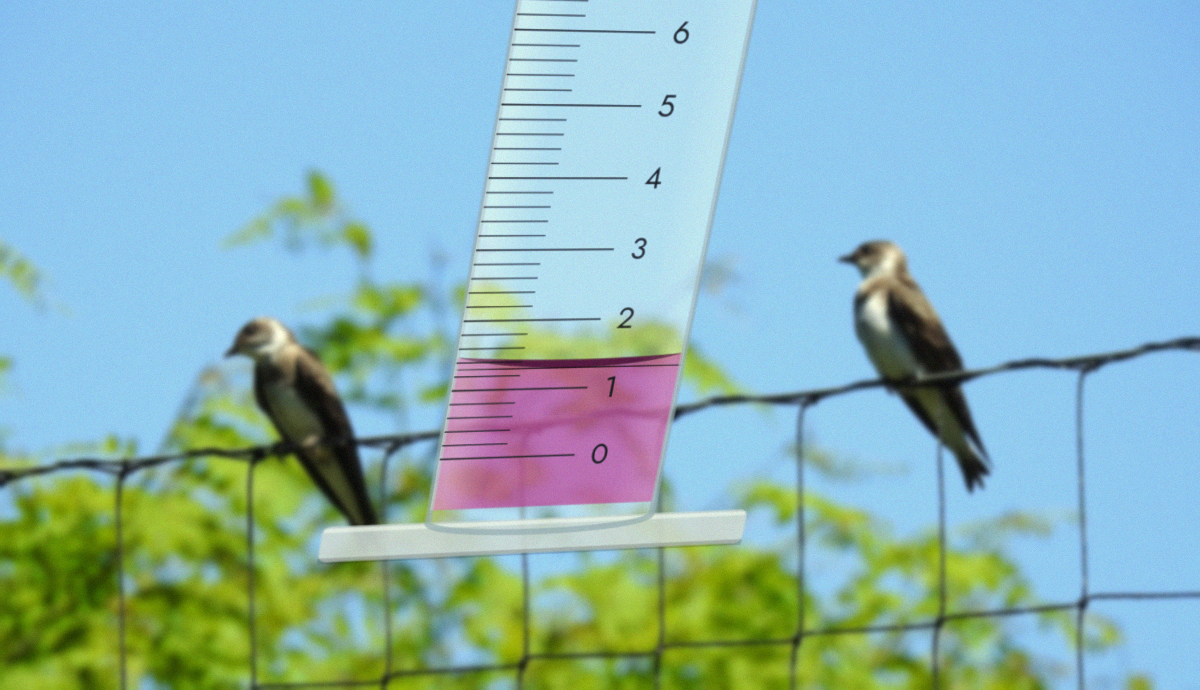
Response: 1.3 (mL)
